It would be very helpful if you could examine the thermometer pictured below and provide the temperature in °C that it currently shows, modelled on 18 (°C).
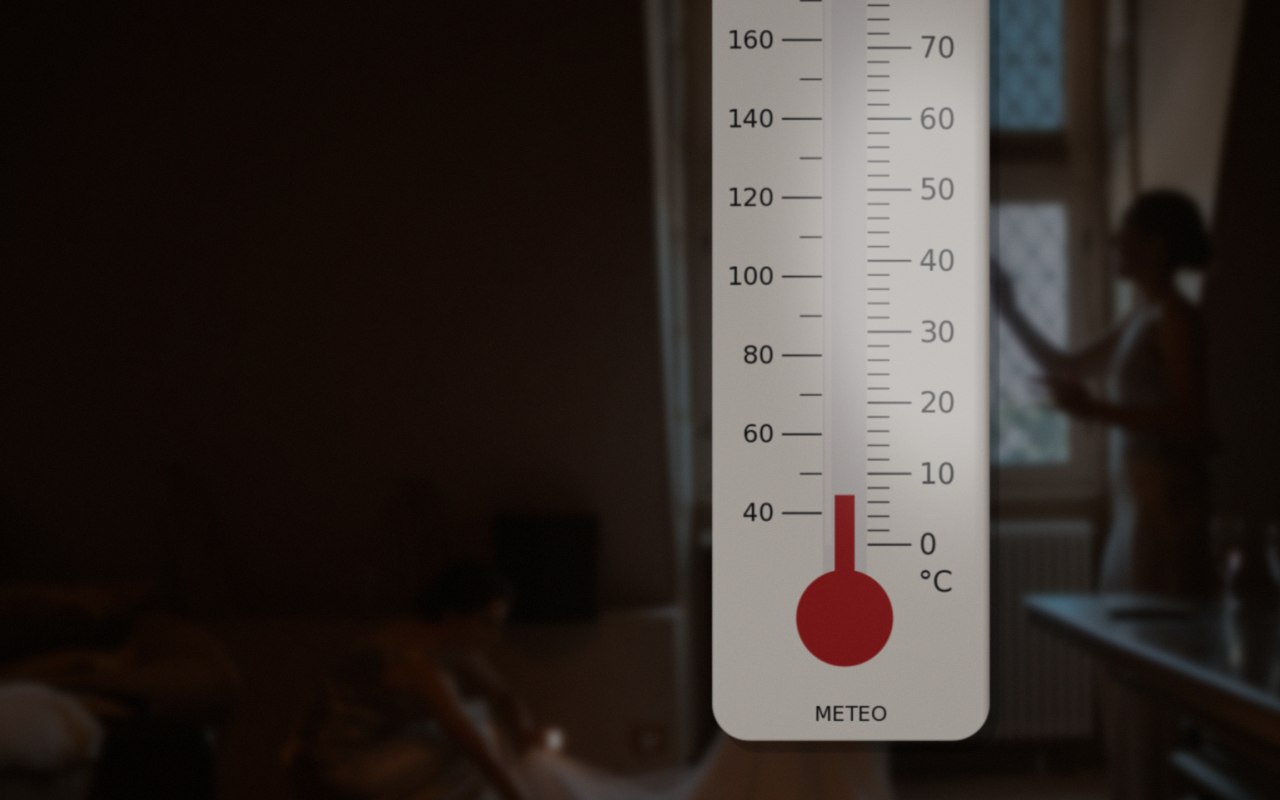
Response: 7 (°C)
